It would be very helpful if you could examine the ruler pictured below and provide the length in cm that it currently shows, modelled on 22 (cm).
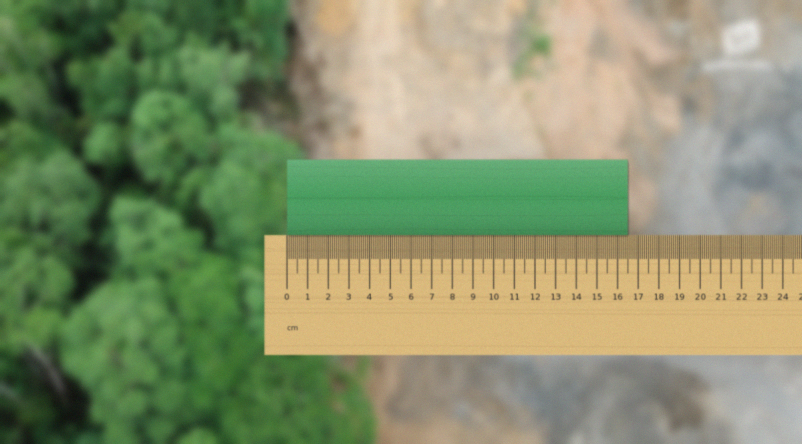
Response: 16.5 (cm)
